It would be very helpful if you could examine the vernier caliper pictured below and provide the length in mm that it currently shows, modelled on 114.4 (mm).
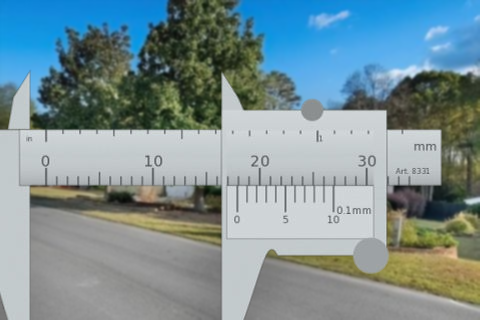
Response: 17.9 (mm)
